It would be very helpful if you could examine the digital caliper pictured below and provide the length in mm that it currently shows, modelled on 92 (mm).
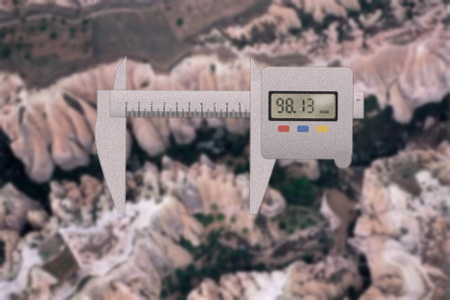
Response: 98.13 (mm)
